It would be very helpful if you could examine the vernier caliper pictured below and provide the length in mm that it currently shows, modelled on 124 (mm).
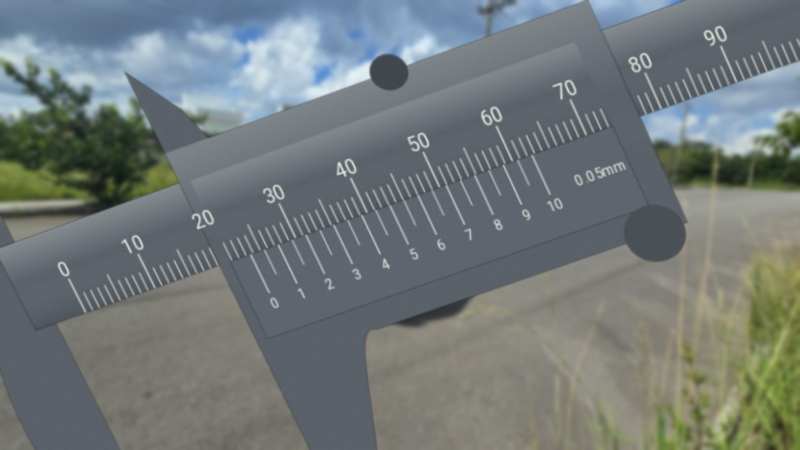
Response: 23.6 (mm)
